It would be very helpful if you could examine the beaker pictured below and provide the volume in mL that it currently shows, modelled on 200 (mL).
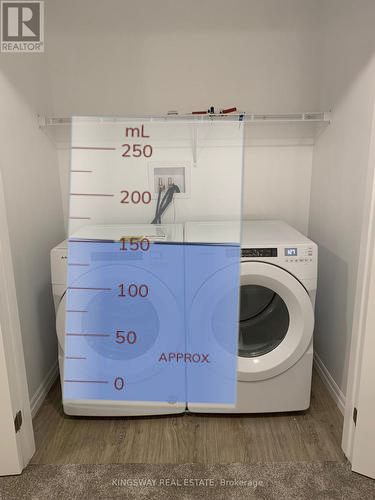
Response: 150 (mL)
